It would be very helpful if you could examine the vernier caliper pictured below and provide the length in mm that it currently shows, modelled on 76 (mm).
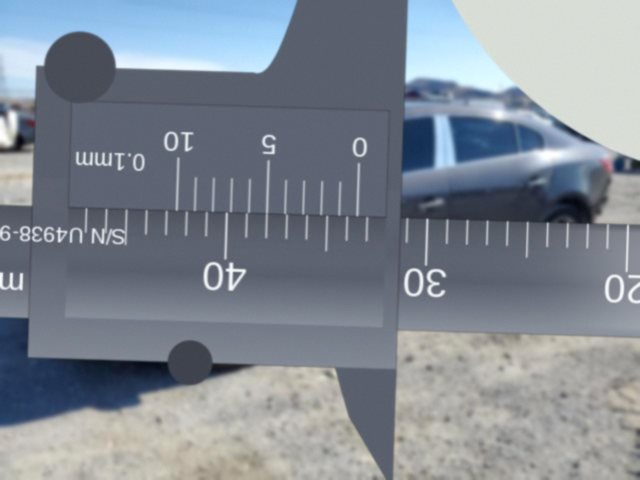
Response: 33.5 (mm)
